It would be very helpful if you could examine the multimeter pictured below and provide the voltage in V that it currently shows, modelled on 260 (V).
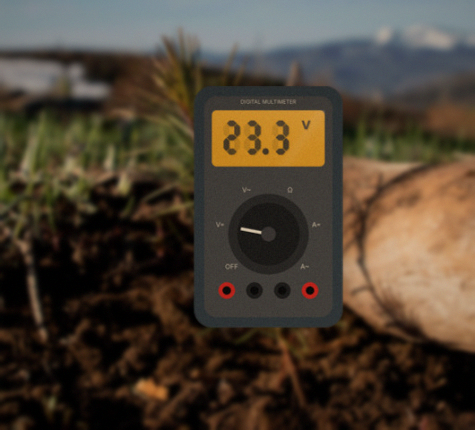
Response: 23.3 (V)
